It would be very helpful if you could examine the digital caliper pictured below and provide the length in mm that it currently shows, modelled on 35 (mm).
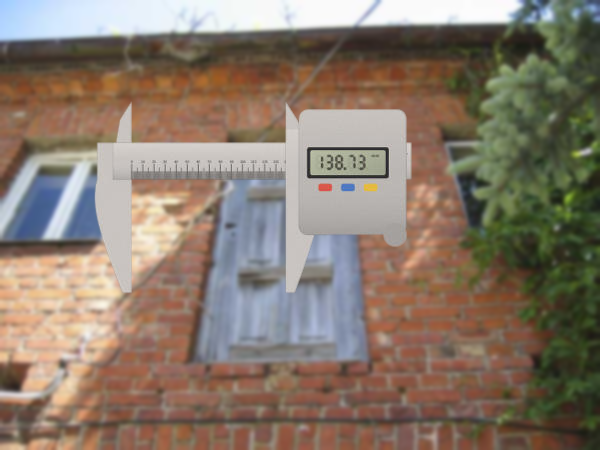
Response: 138.73 (mm)
